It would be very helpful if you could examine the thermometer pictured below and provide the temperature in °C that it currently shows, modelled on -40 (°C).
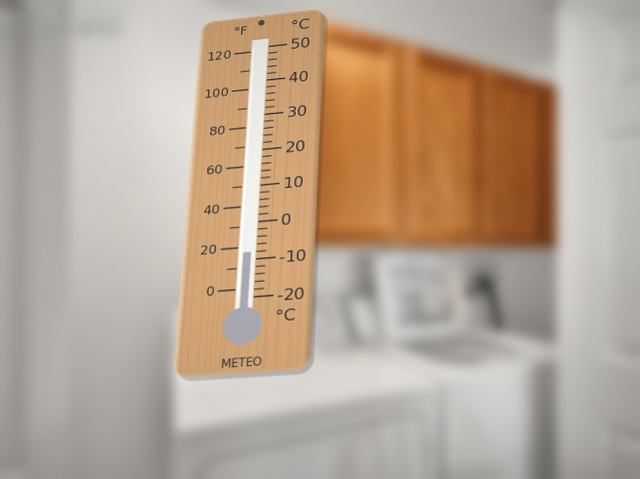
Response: -8 (°C)
